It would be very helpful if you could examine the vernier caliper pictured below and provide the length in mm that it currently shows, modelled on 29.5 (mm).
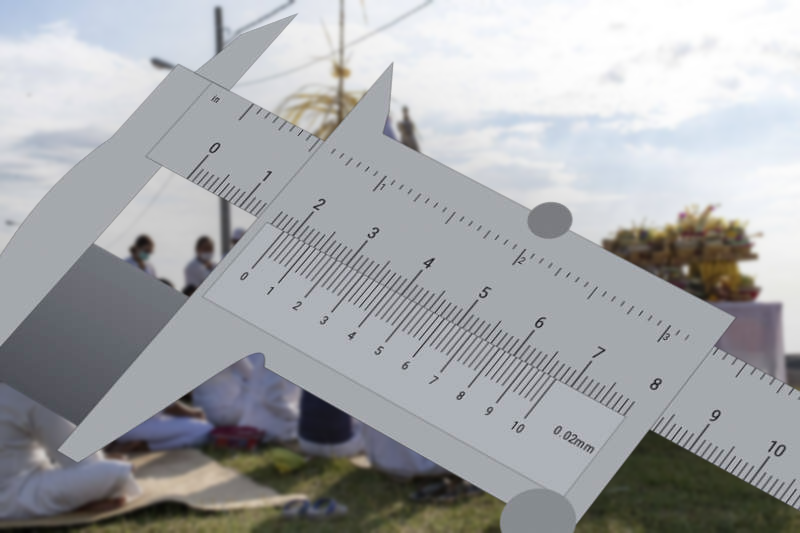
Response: 18.4 (mm)
